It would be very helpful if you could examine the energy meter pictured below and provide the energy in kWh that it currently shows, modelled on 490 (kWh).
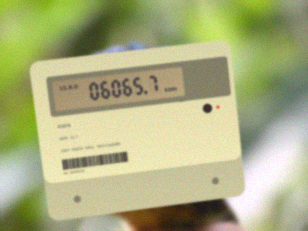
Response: 6065.7 (kWh)
